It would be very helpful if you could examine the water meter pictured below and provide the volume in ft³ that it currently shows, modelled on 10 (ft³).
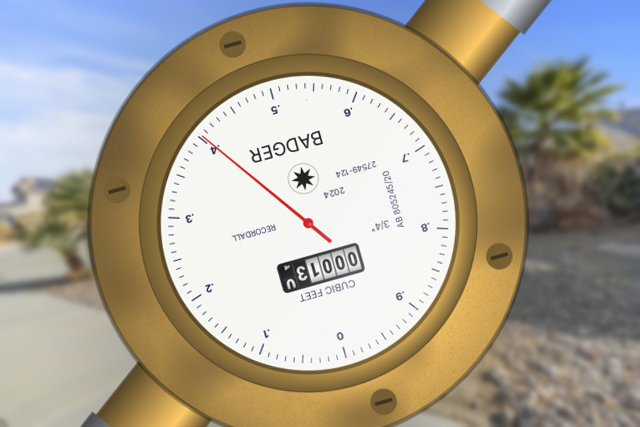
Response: 130.40 (ft³)
